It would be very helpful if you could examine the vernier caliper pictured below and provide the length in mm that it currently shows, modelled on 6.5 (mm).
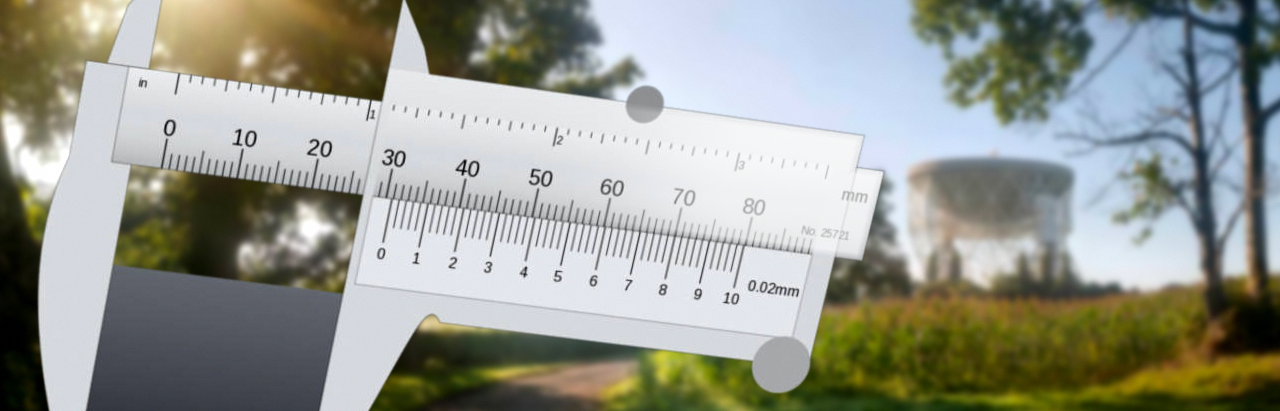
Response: 30.8 (mm)
